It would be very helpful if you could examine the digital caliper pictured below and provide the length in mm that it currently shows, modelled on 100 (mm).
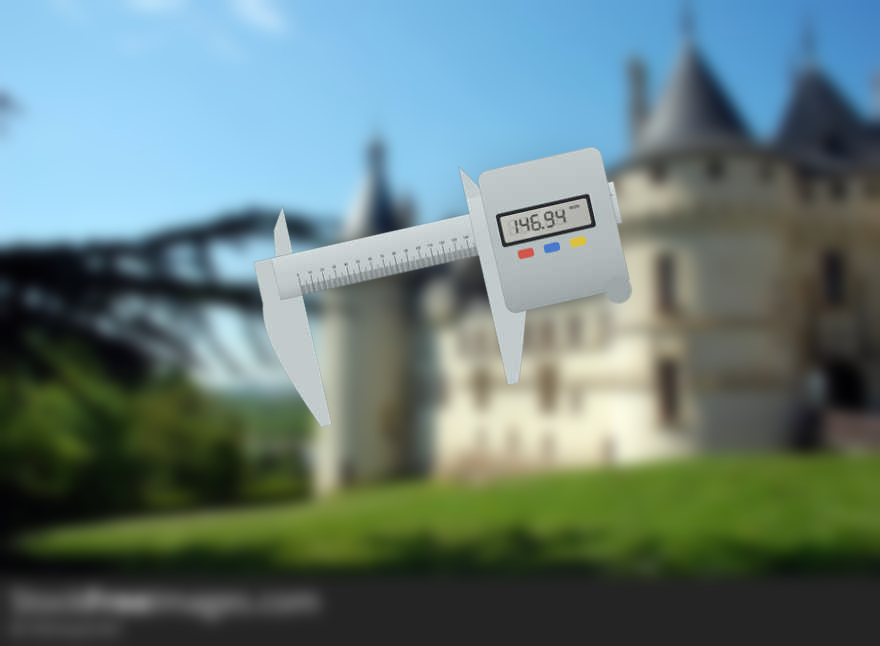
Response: 146.94 (mm)
